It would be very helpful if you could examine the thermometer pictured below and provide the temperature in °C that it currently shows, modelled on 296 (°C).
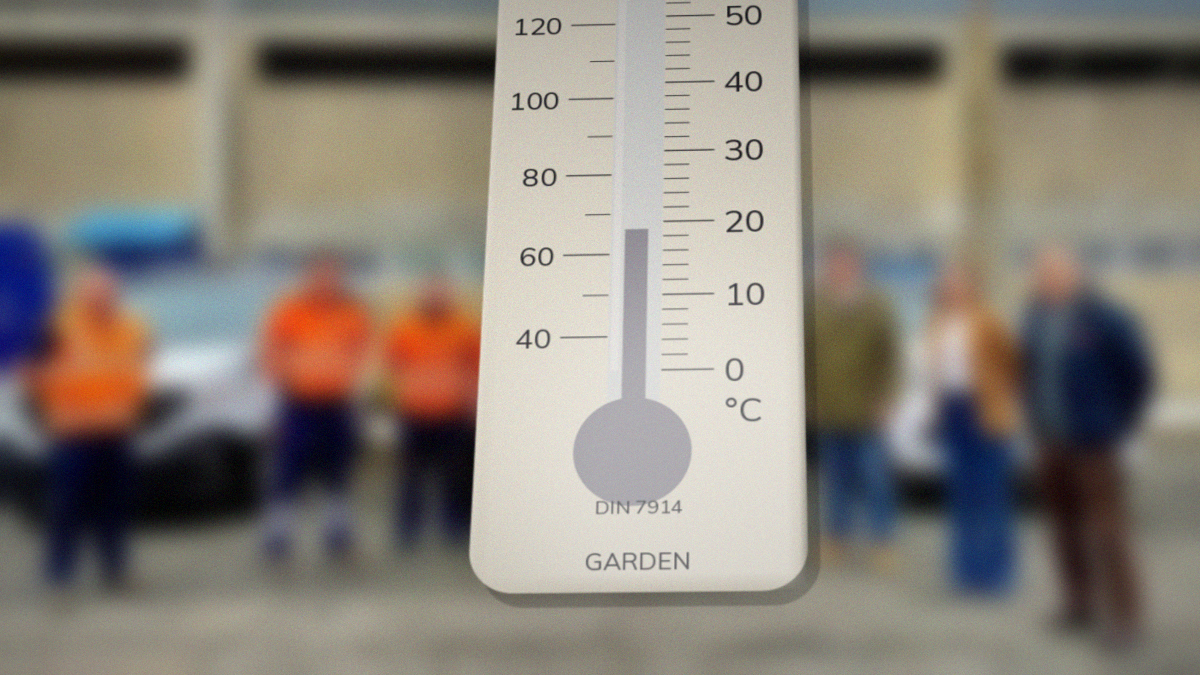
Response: 19 (°C)
